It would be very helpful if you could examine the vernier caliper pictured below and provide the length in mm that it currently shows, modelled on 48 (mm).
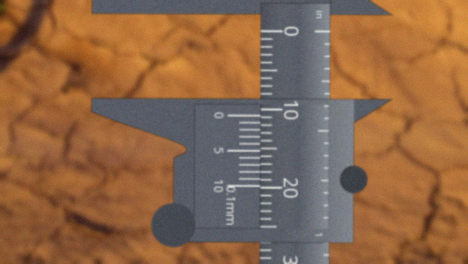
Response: 10.8 (mm)
